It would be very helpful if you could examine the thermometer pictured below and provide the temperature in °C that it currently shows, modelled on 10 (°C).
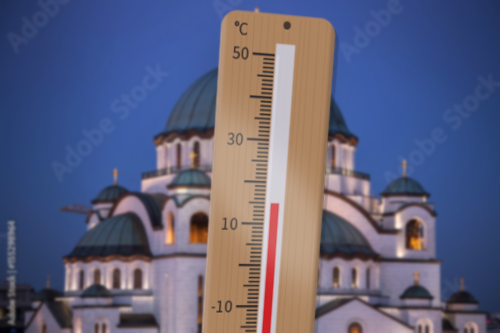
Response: 15 (°C)
